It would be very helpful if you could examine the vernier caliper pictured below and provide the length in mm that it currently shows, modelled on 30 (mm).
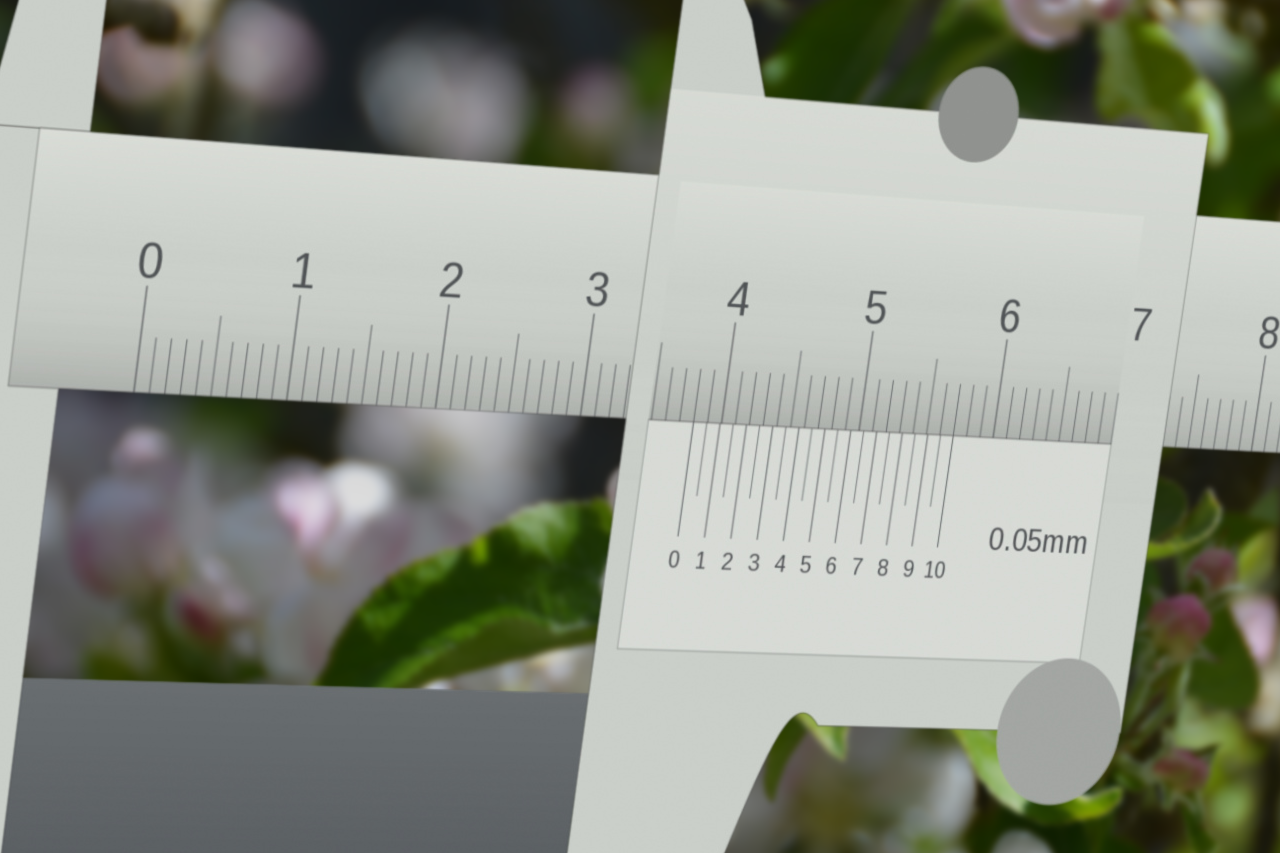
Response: 38.0 (mm)
